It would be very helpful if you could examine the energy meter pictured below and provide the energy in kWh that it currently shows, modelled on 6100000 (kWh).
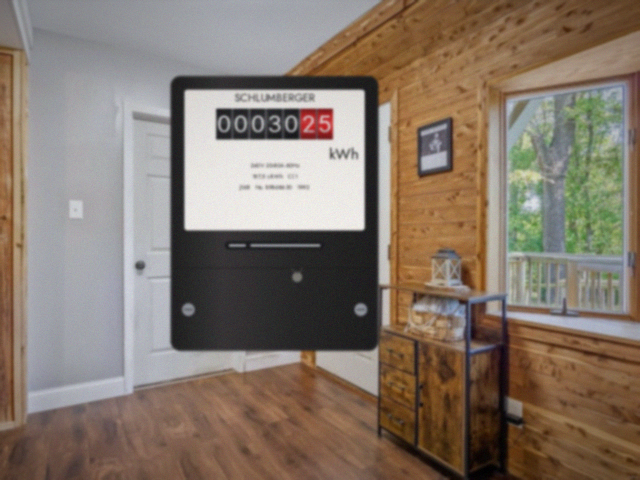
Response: 30.25 (kWh)
